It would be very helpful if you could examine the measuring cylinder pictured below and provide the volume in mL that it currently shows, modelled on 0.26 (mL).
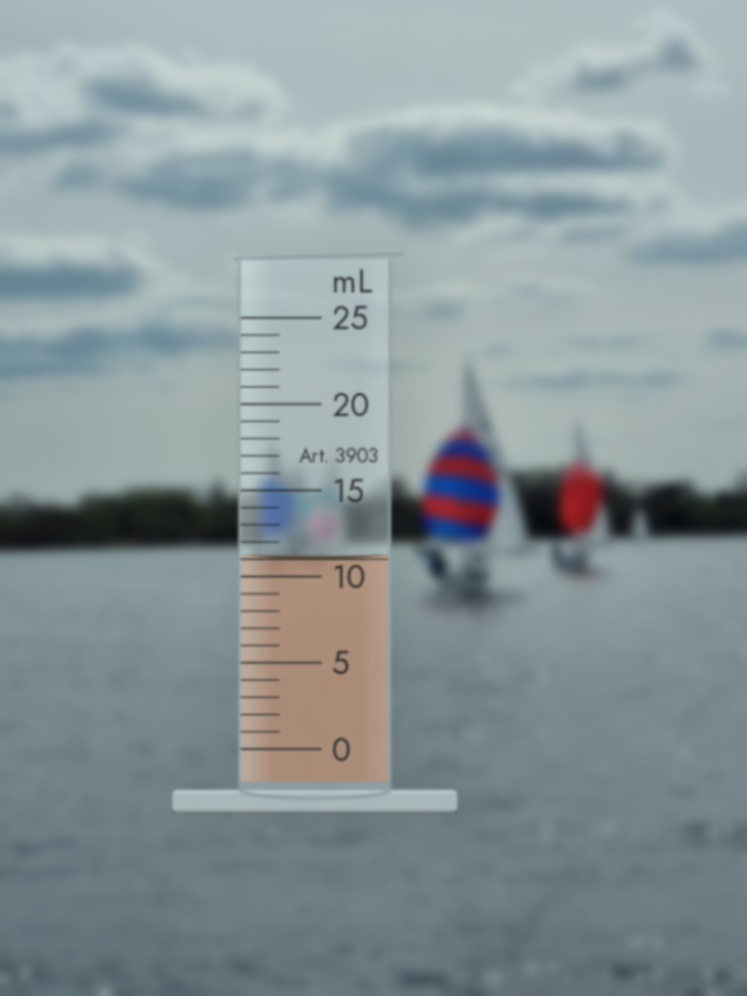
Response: 11 (mL)
